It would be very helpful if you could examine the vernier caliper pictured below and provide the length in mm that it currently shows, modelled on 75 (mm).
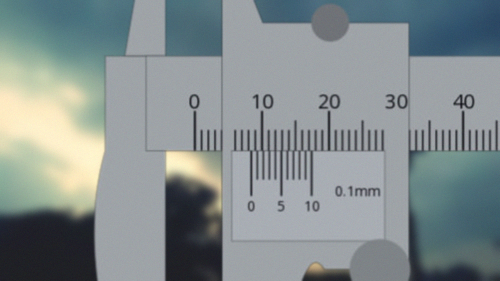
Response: 8.4 (mm)
